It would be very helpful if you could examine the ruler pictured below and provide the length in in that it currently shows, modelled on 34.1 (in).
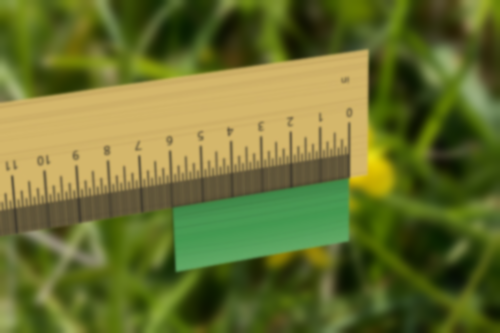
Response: 6 (in)
